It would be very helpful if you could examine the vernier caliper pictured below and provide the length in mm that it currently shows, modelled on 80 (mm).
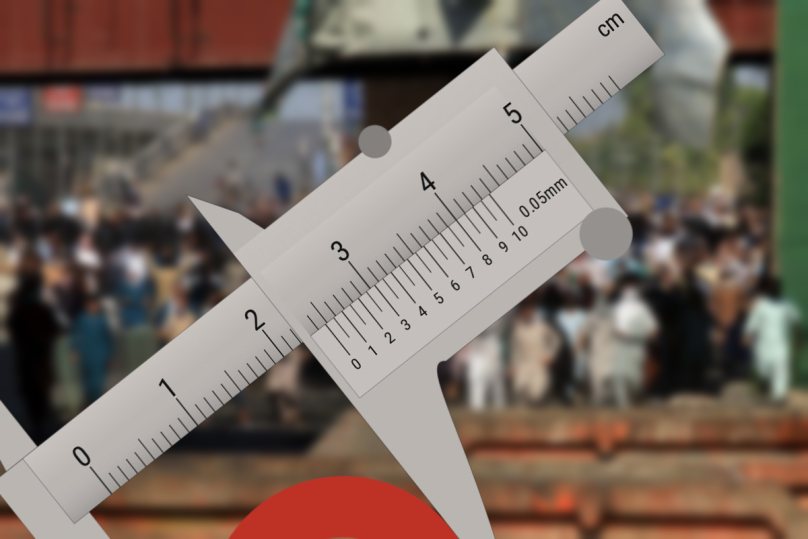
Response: 24.8 (mm)
